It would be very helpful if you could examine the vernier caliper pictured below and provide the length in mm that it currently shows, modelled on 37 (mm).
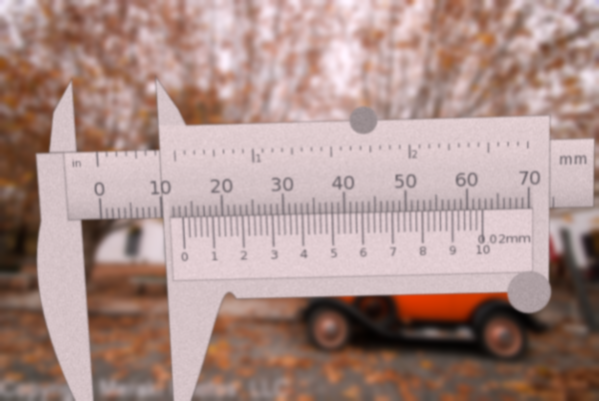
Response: 13.5 (mm)
